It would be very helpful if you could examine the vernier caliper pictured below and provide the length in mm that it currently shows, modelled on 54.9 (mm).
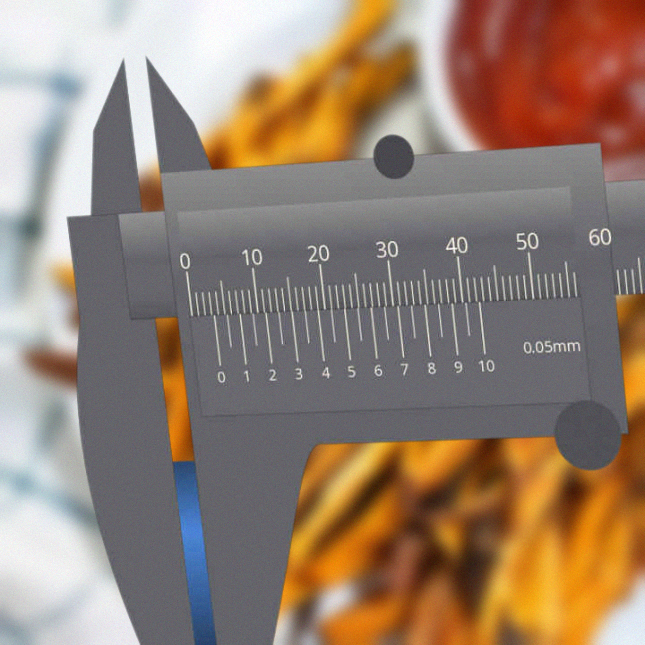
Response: 3.4 (mm)
